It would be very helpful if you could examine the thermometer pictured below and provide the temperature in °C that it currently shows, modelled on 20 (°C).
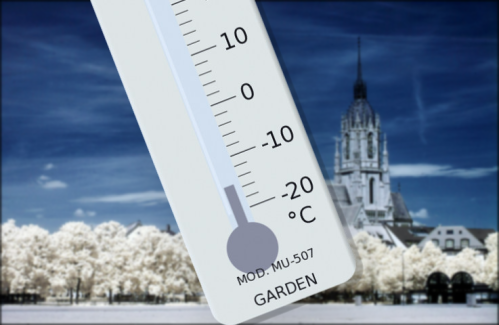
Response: -15 (°C)
